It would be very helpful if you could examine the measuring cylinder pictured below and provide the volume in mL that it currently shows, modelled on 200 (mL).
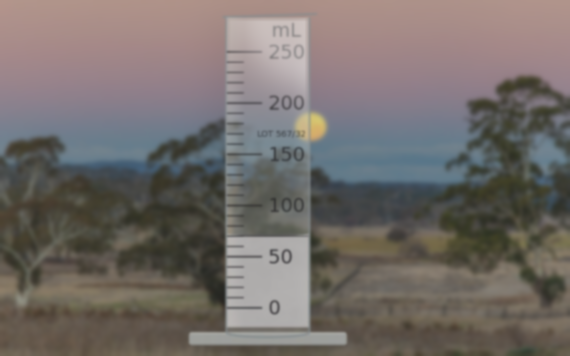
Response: 70 (mL)
